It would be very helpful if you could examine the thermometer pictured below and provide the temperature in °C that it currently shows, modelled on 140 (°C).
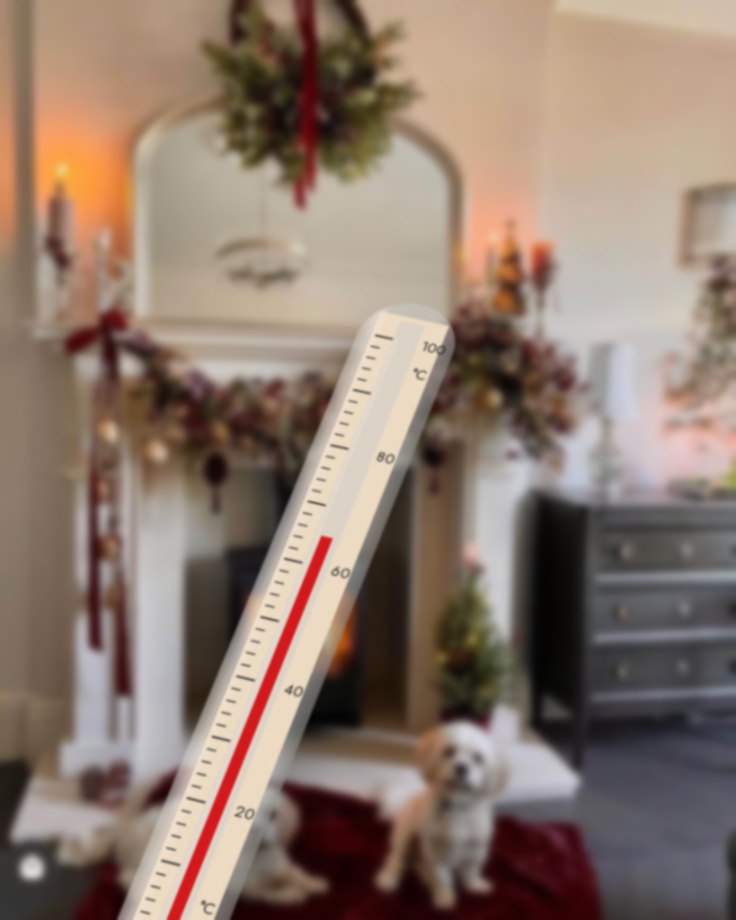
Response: 65 (°C)
